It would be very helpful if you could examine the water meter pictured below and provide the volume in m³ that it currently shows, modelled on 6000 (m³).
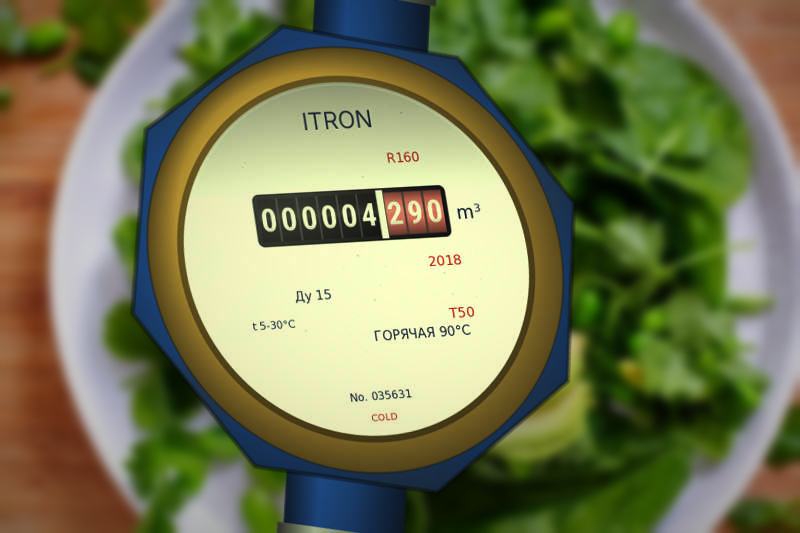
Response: 4.290 (m³)
